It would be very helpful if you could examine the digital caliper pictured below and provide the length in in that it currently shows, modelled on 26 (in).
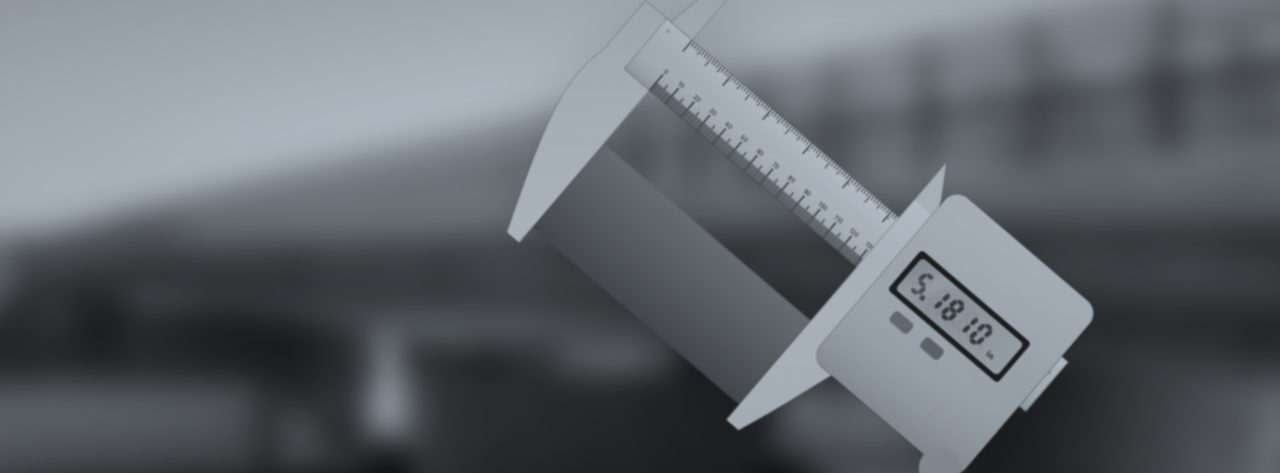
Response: 5.1810 (in)
